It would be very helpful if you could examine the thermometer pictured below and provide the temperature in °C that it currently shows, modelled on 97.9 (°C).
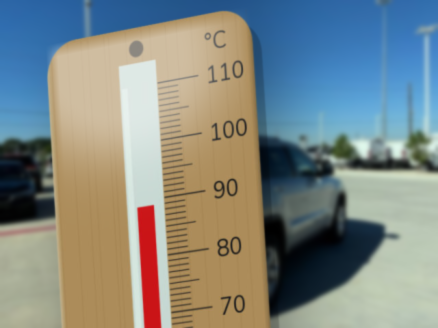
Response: 89 (°C)
